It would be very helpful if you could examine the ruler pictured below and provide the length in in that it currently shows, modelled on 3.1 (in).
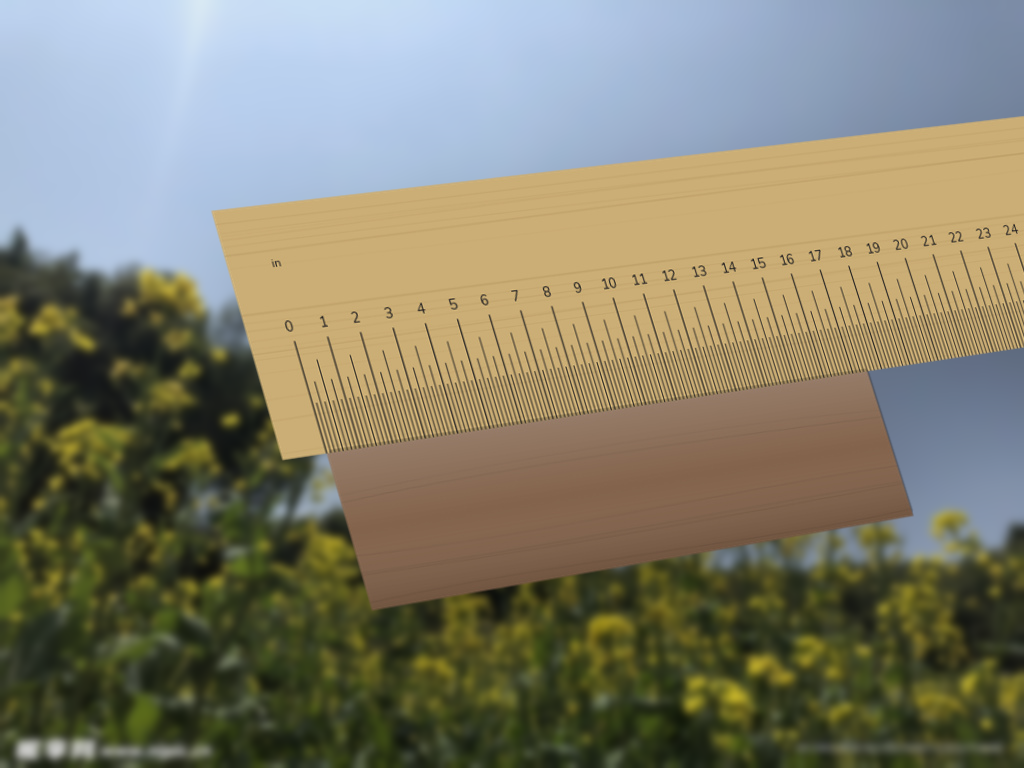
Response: 17.5 (in)
